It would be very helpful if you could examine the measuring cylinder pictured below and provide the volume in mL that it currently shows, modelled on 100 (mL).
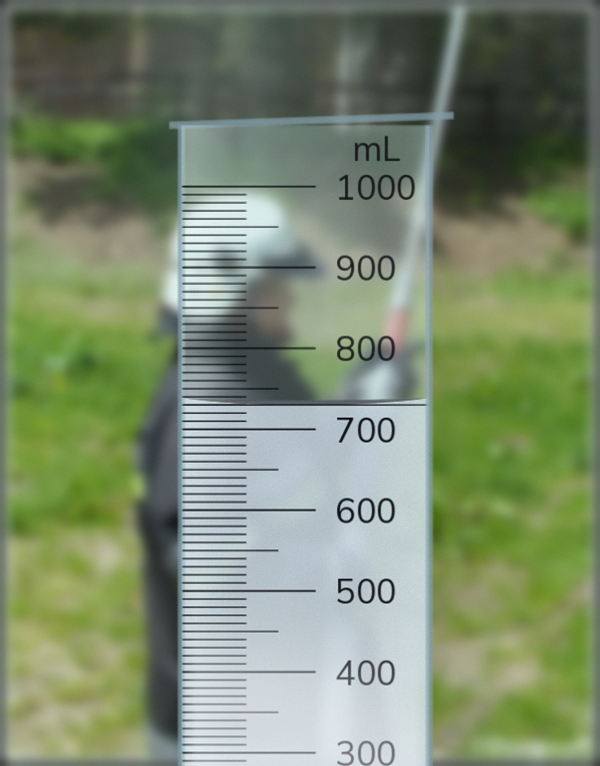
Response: 730 (mL)
